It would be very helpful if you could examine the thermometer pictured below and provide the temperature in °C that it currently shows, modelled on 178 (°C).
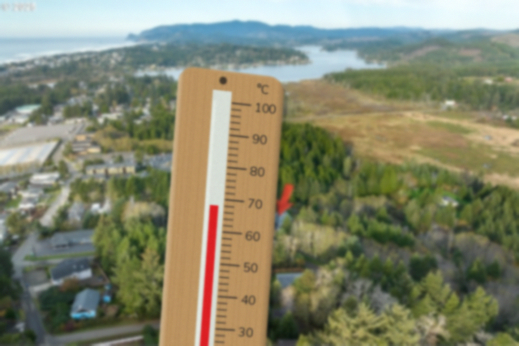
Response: 68 (°C)
